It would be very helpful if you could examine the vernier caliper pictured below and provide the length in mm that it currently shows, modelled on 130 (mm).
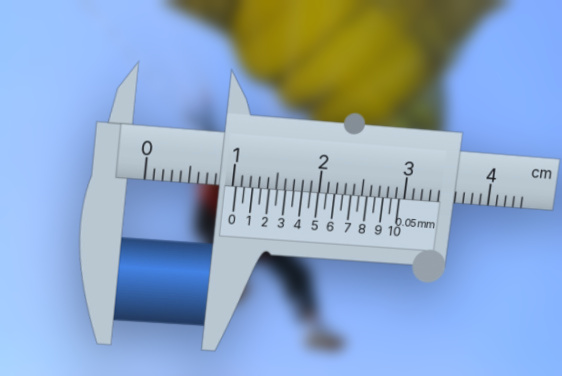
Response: 10.4 (mm)
